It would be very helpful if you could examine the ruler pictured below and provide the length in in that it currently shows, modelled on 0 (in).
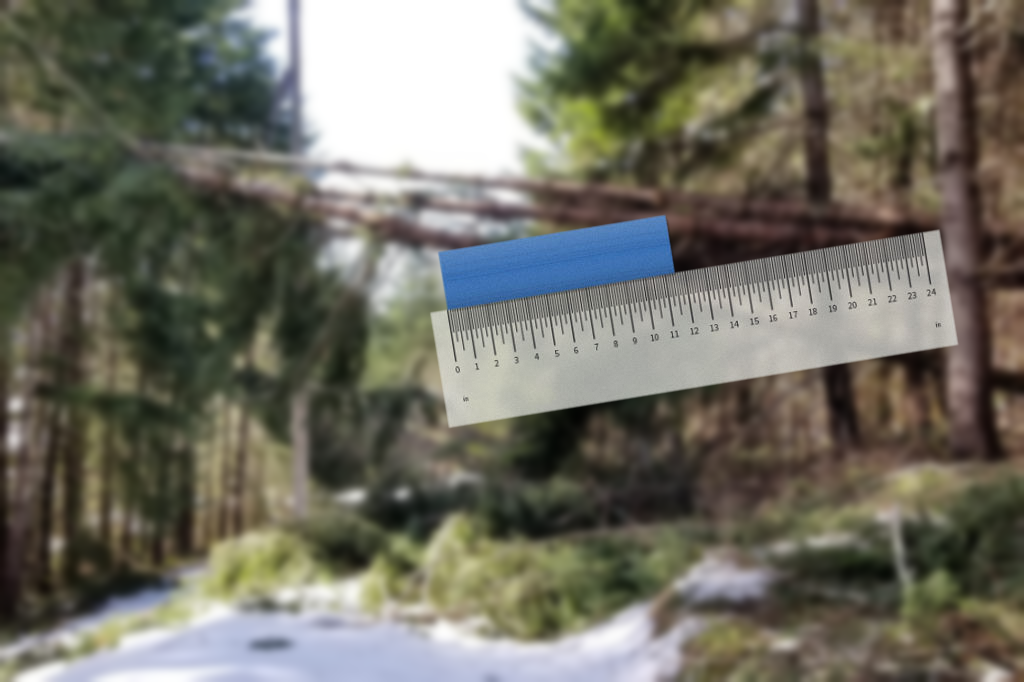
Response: 11.5 (in)
